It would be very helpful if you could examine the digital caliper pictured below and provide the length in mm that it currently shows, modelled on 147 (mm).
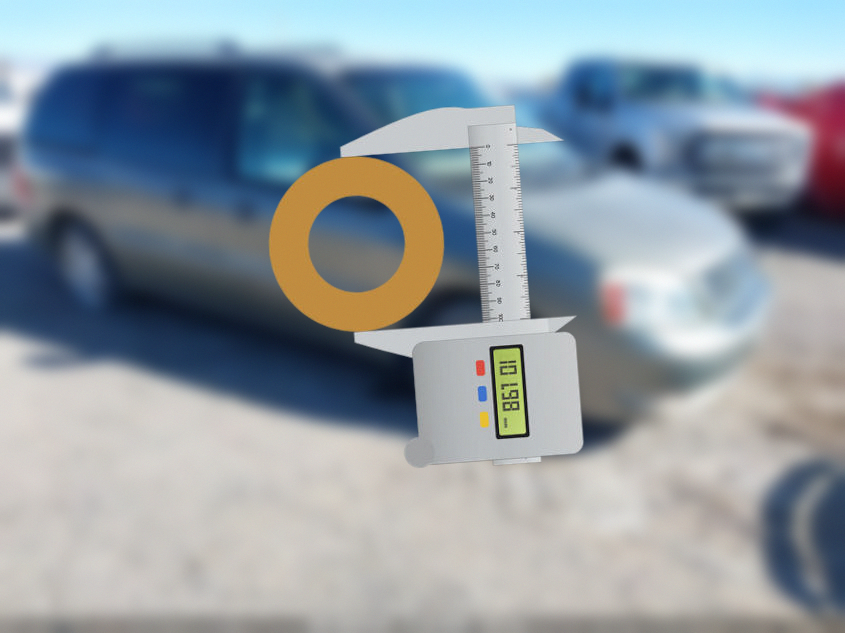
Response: 101.98 (mm)
